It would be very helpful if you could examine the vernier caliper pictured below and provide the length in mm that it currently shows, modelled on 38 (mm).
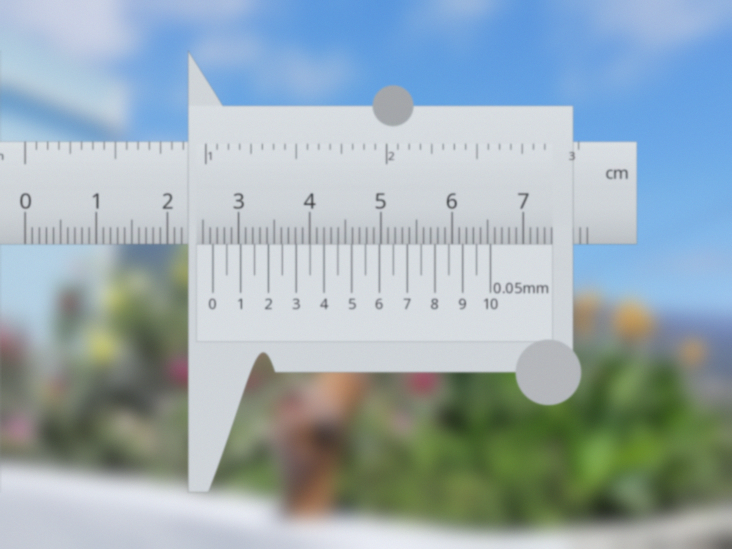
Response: 26.4 (mm)
